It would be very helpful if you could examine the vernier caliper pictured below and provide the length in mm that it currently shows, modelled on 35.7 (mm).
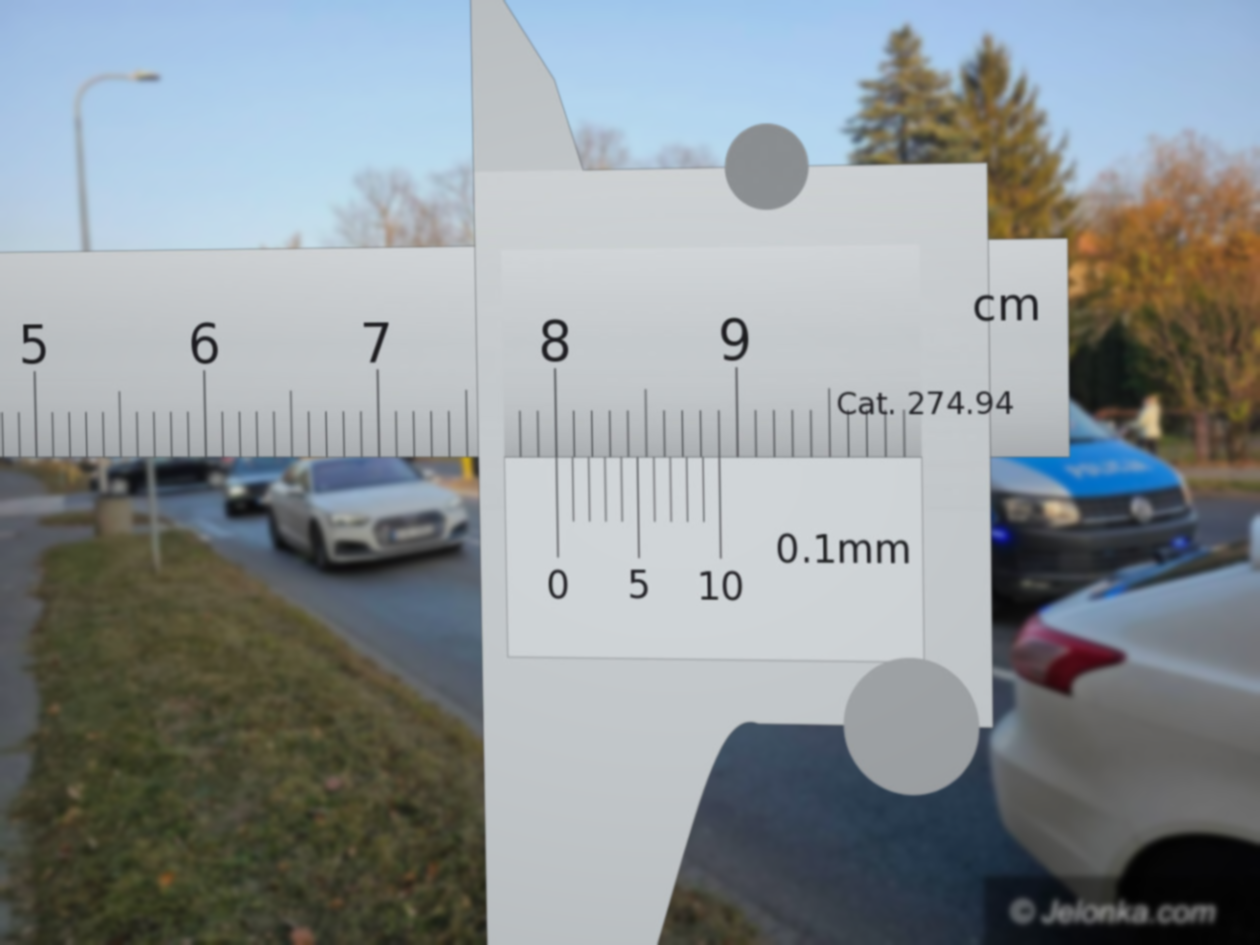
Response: 80.0 (mm)
